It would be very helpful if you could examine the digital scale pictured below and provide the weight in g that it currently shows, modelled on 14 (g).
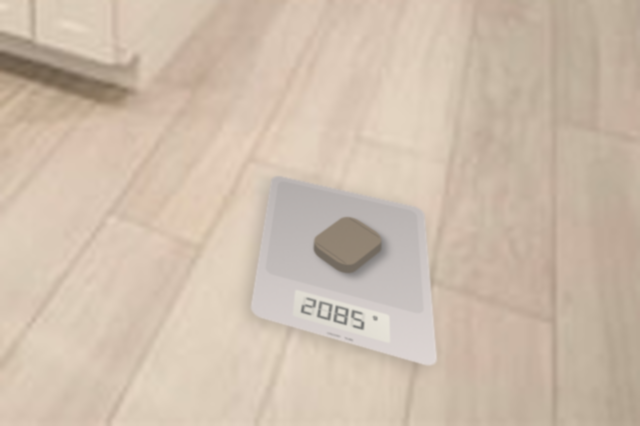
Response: 2085 (g)
